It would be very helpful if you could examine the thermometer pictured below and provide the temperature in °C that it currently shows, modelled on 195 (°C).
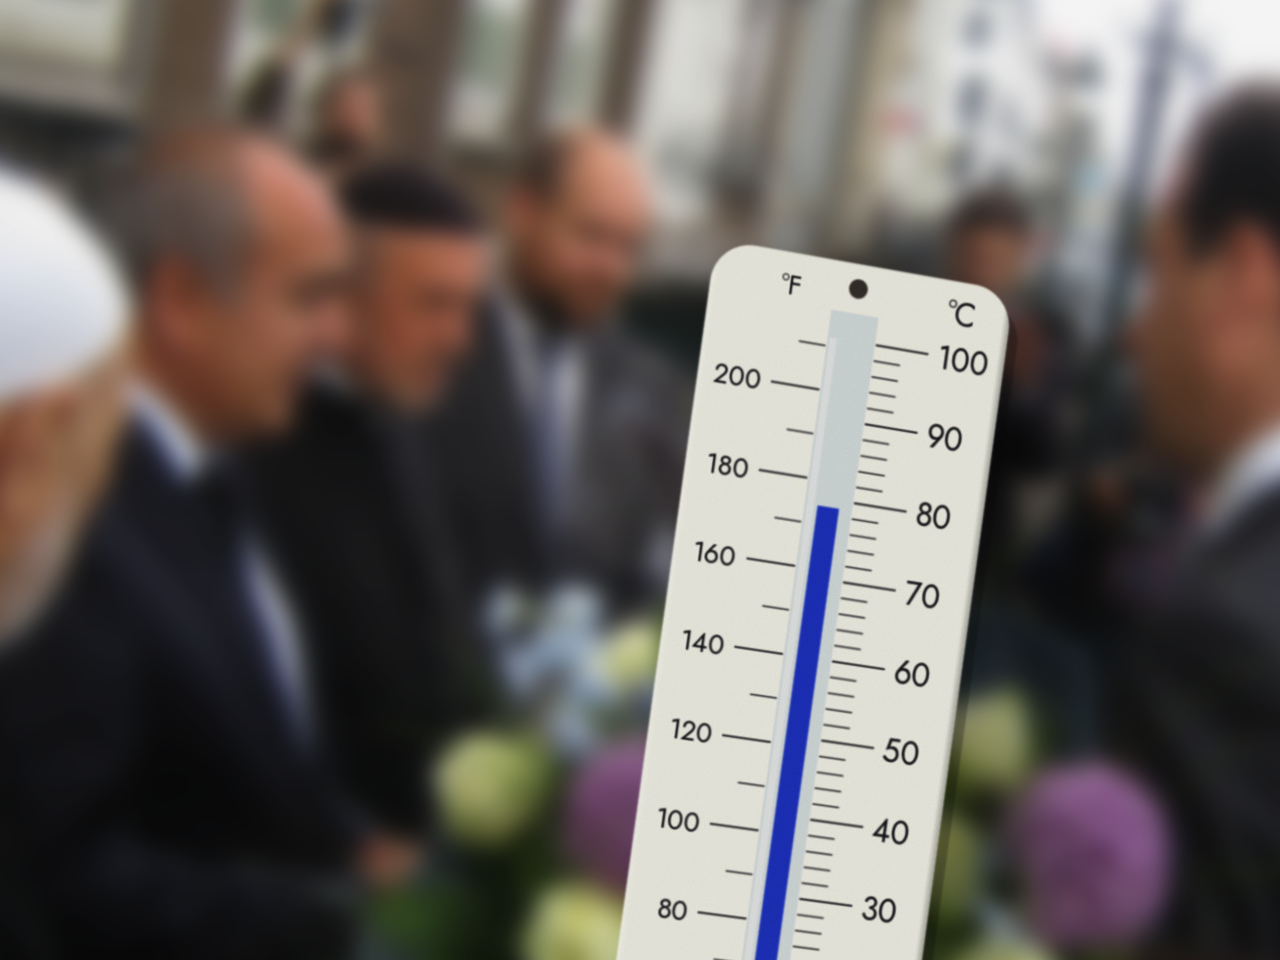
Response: 79 (°C)
